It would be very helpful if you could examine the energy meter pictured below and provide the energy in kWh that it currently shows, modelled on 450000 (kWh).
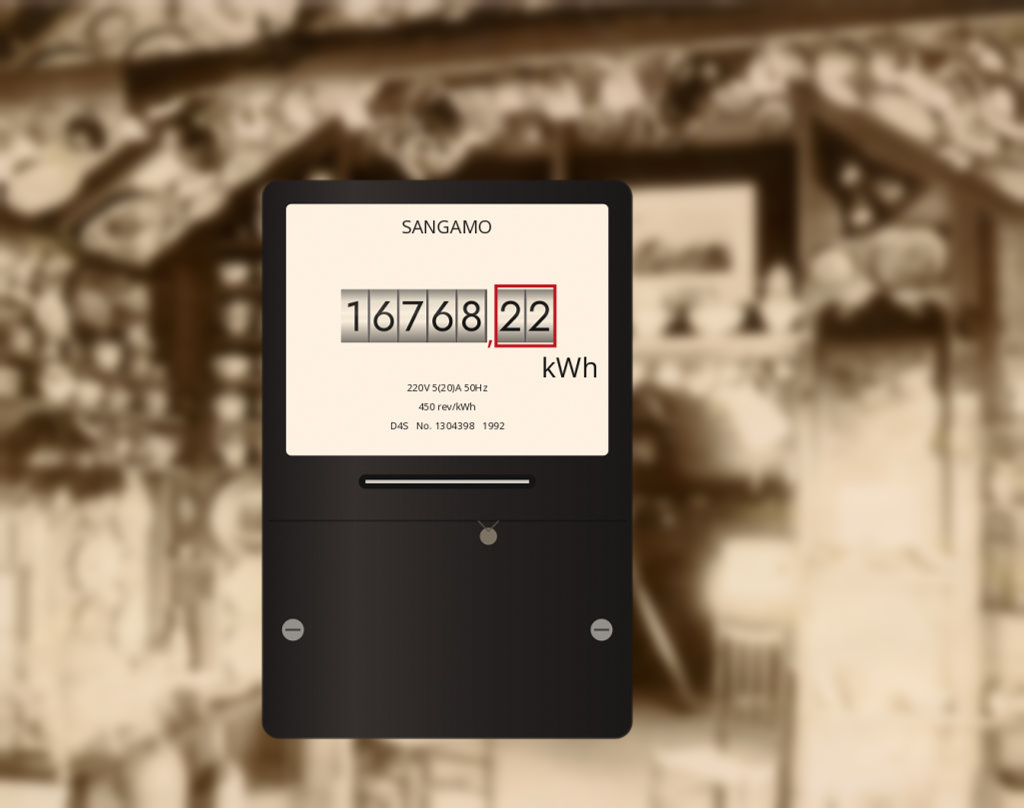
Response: 16768.22 (kWh)
